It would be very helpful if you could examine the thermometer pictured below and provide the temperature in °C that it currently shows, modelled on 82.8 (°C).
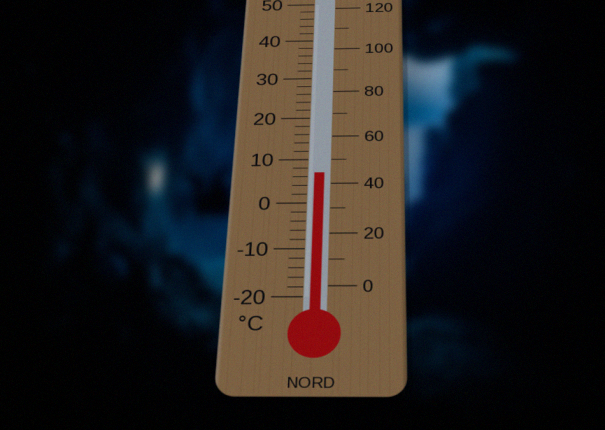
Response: 7 (°C)
